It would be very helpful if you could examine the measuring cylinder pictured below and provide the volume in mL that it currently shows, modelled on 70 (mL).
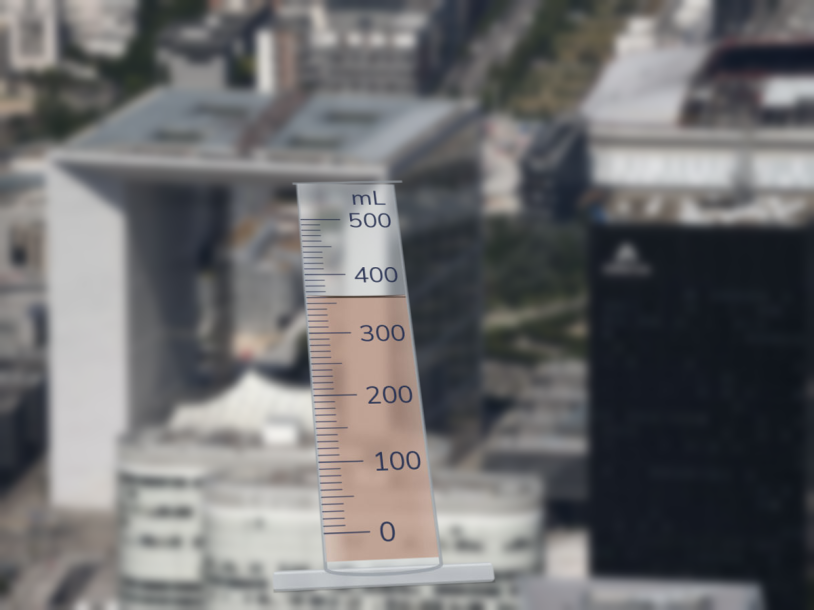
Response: 360 (mL)
